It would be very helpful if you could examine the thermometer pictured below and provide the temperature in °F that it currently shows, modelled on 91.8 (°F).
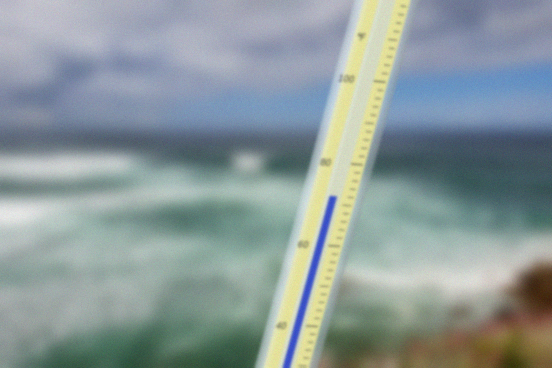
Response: 72 (°F)
